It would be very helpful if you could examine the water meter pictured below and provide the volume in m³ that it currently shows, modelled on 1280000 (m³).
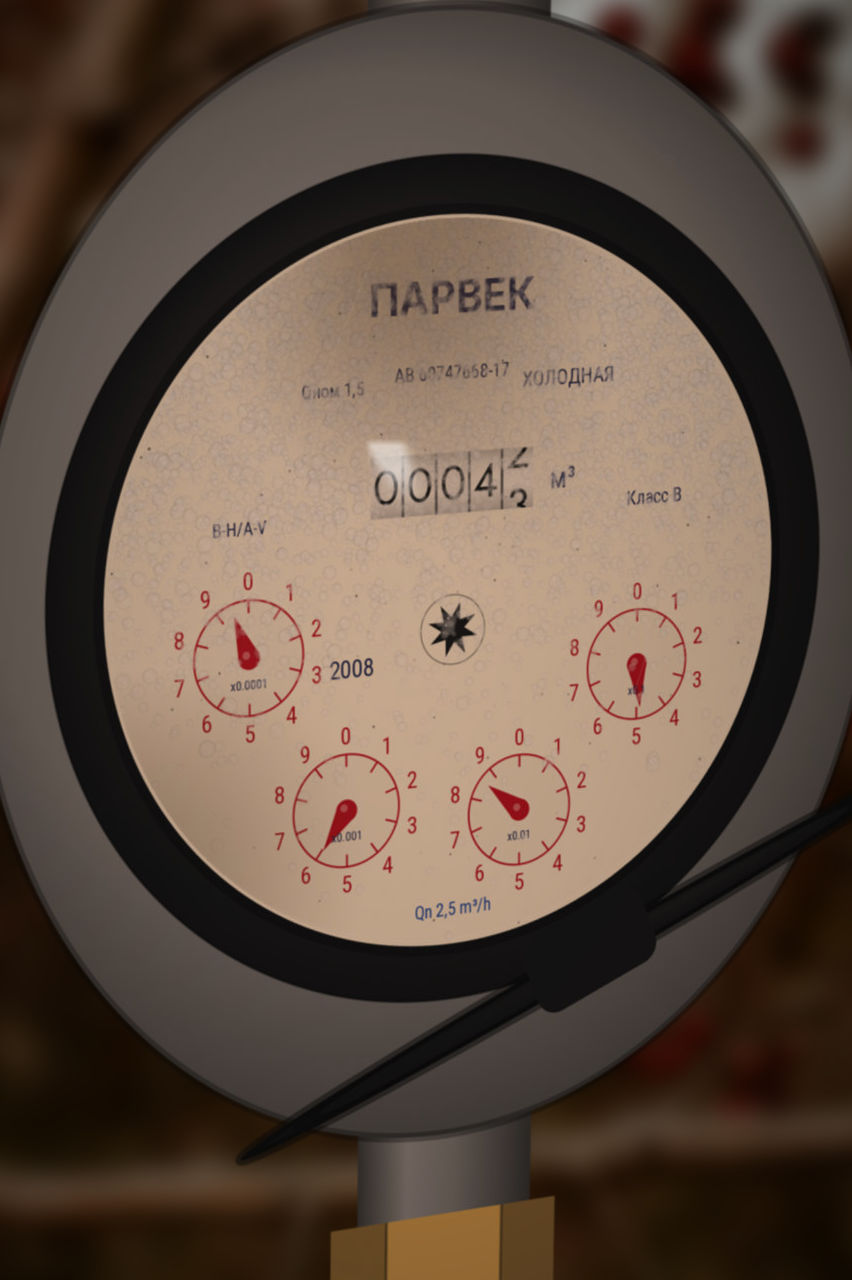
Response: 42.4859 (m³)
